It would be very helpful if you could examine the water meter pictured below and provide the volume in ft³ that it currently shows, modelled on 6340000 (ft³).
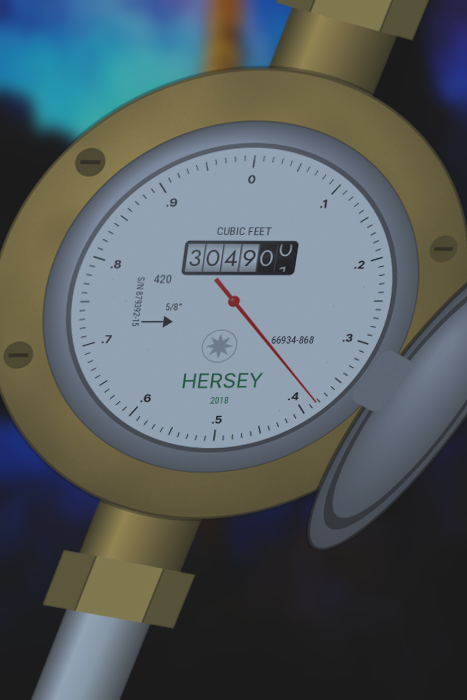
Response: 304900.38 (ft³)
